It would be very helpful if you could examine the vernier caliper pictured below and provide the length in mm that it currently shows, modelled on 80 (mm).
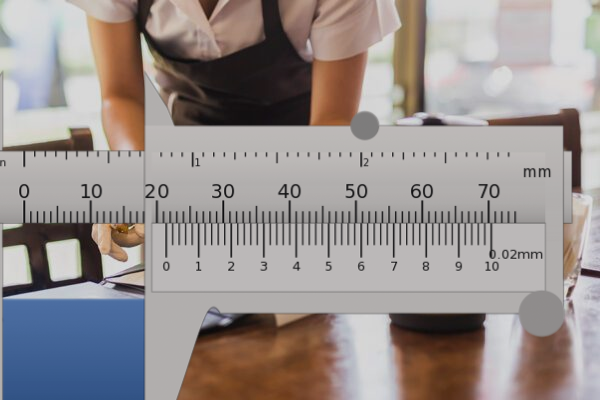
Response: 21.4 (mm)
